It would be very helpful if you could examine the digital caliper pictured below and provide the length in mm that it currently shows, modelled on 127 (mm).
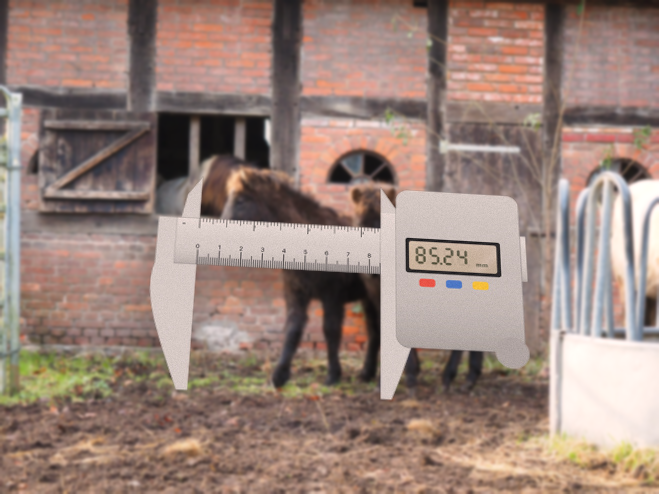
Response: 85.24 (mm)
